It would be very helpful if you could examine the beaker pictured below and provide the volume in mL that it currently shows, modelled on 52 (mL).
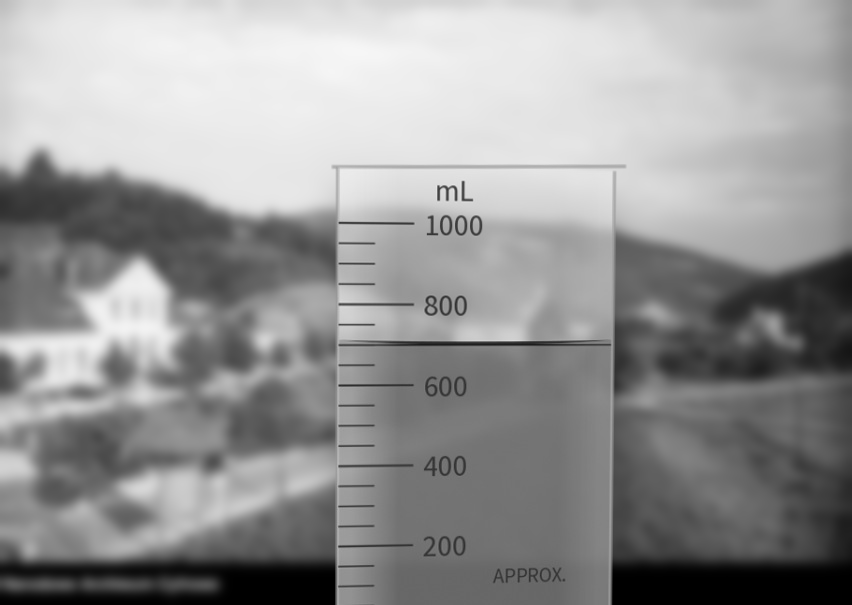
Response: 700 (mL)
